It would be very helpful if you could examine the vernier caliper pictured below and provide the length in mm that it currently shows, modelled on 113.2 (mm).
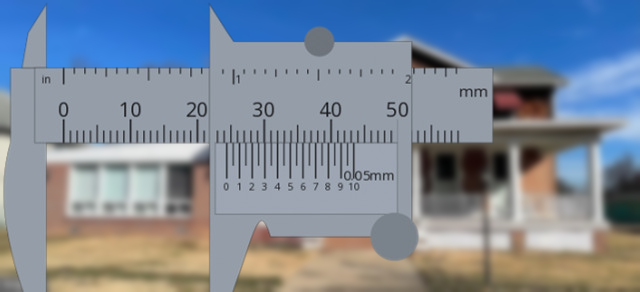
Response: 24.4 (mm)
